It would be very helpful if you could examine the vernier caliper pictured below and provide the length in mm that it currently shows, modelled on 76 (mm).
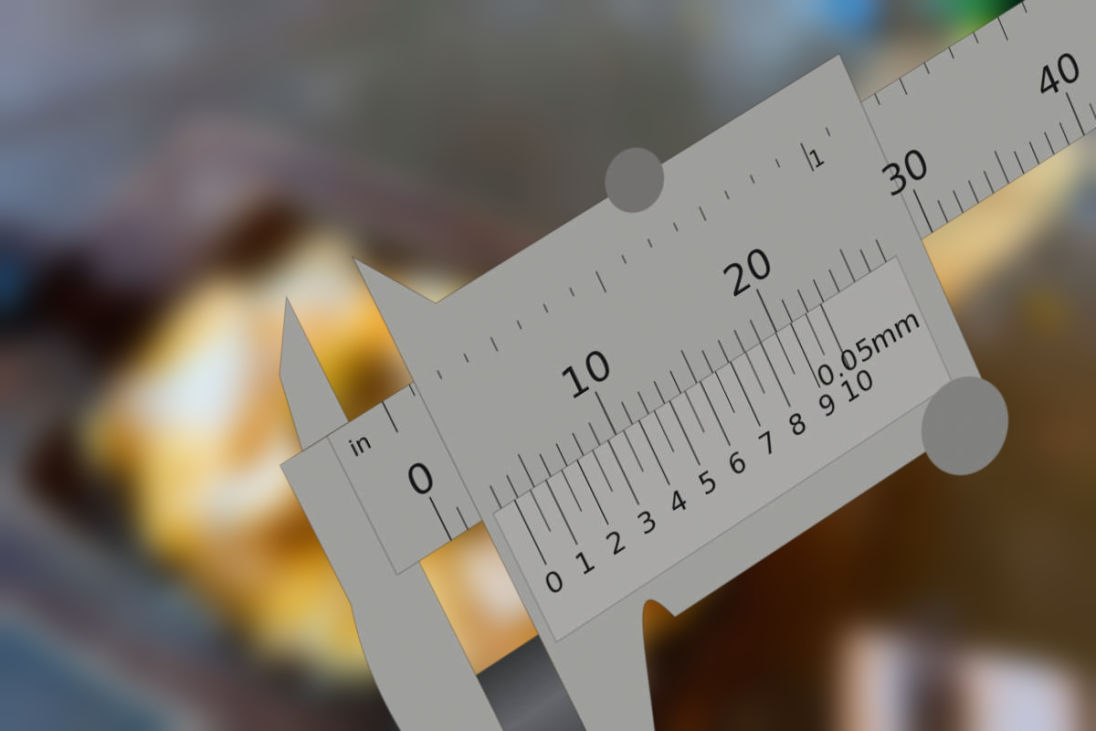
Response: 3.8 (mm)
